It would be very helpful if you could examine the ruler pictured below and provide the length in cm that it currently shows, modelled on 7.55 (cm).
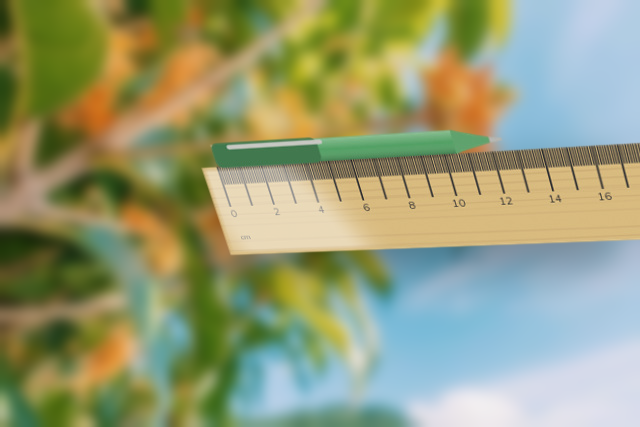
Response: 12.5 (cm)
